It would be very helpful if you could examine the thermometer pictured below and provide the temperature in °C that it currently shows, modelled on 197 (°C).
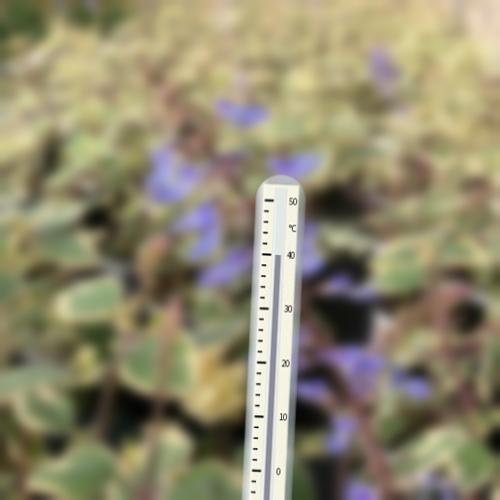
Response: 40 (°C)
